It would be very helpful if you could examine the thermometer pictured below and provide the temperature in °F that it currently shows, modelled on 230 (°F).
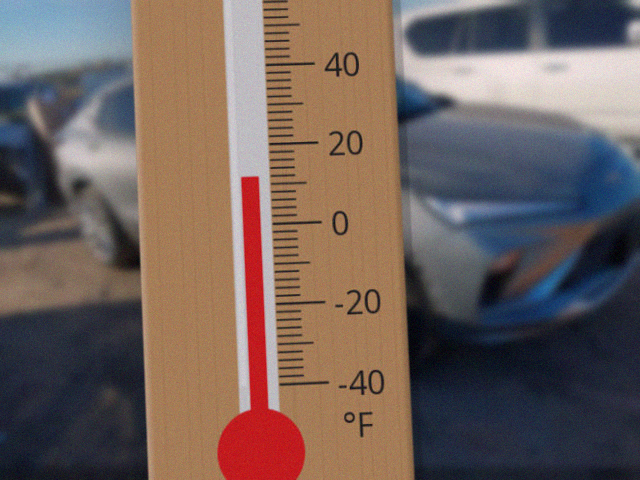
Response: 12 (°F)
